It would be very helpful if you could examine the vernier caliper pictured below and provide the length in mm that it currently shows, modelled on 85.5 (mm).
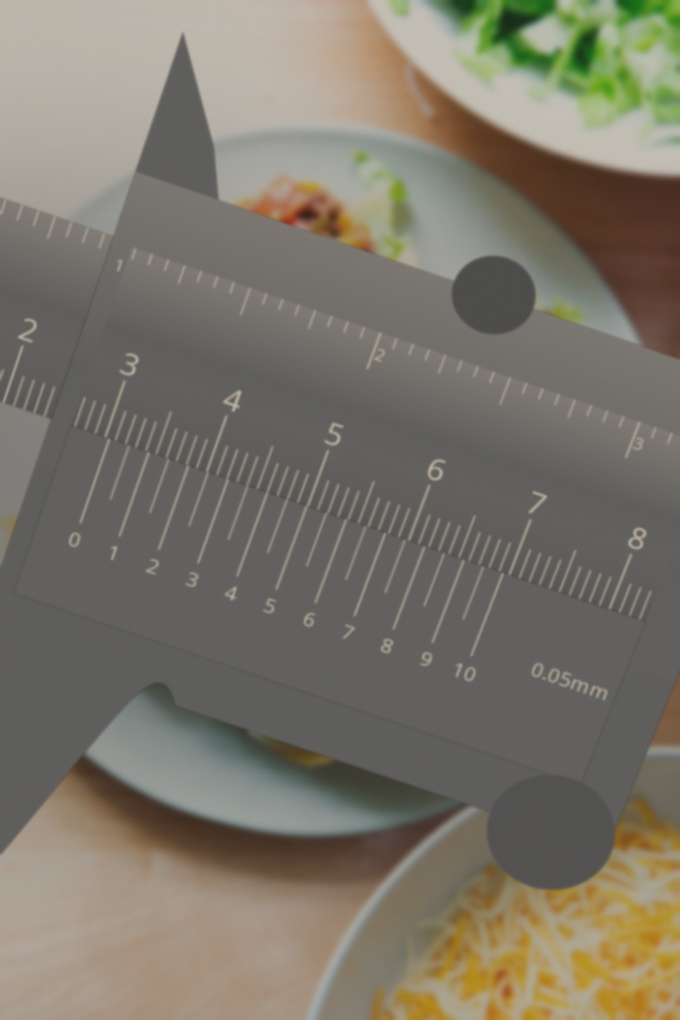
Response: 30.4 (mm)
